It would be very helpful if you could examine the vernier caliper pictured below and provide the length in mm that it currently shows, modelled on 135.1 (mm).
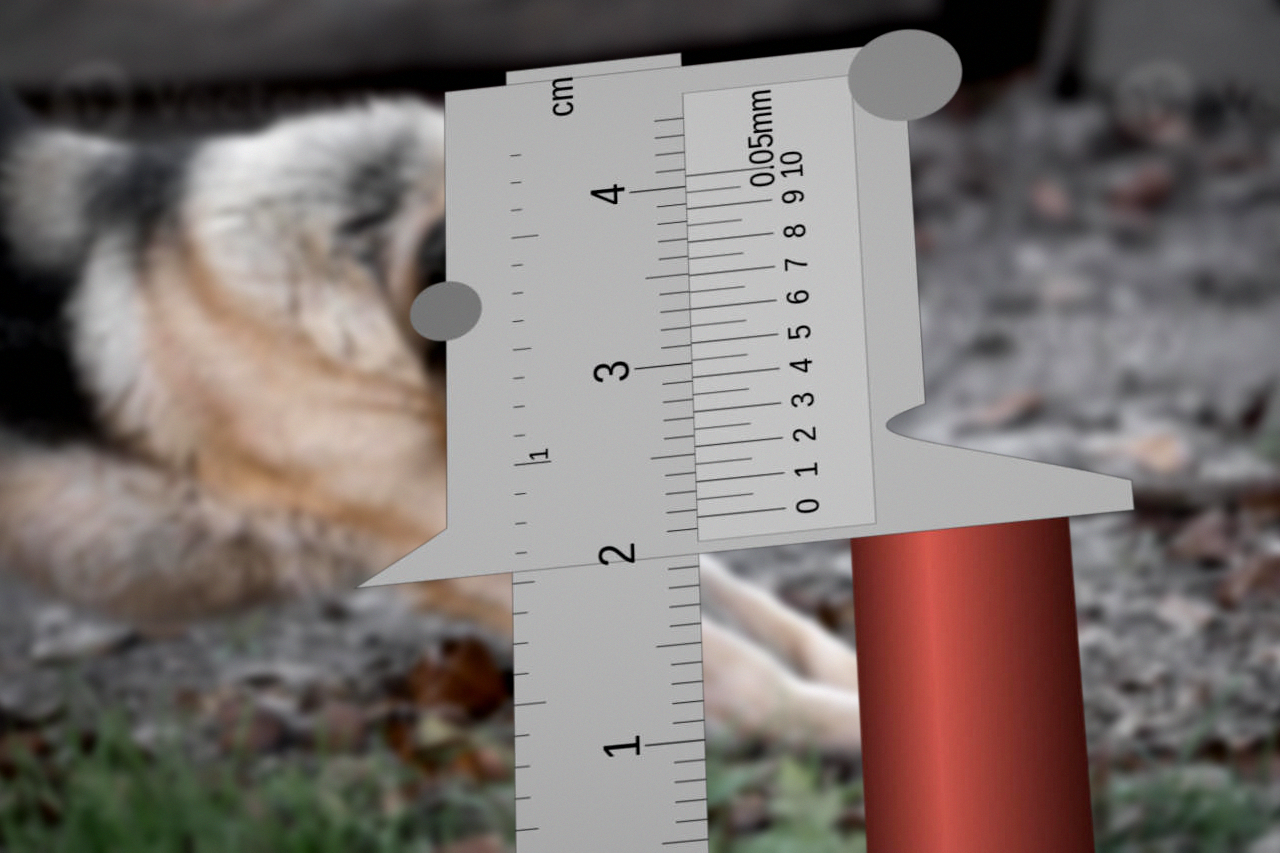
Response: 21.6 (mm)
